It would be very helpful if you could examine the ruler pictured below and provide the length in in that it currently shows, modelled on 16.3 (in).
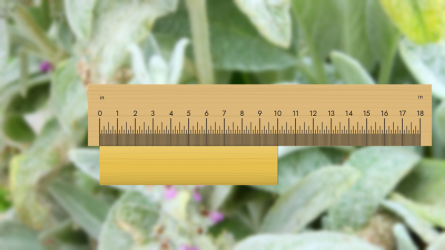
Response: 10 (in)
